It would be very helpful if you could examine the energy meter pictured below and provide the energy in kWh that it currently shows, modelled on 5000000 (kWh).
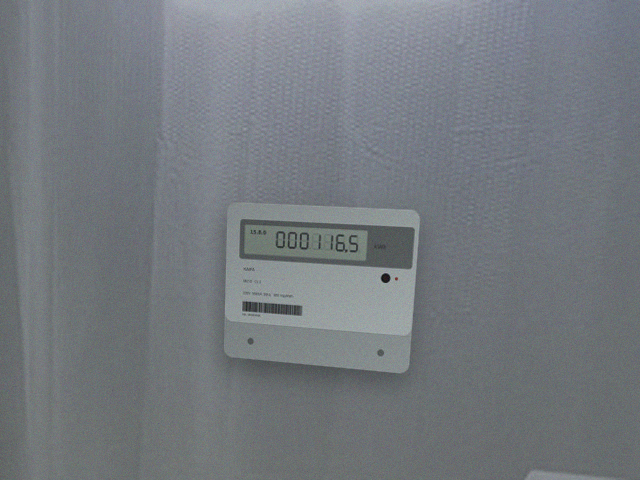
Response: 116.5 (kWh)
